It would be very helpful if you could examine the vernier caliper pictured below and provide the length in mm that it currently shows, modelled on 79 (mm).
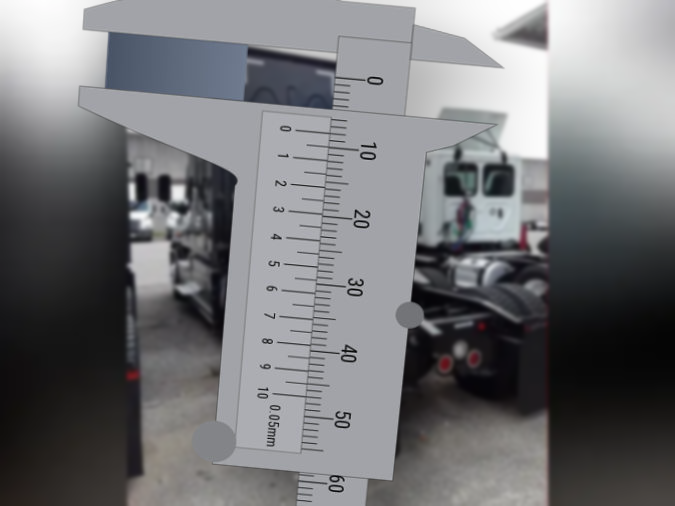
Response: 8.0 (mm)
